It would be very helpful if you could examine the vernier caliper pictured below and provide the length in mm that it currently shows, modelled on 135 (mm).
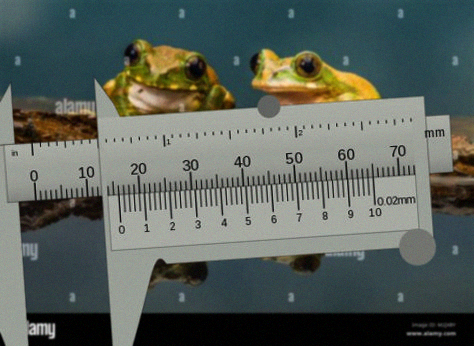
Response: 16.0 (mm)
